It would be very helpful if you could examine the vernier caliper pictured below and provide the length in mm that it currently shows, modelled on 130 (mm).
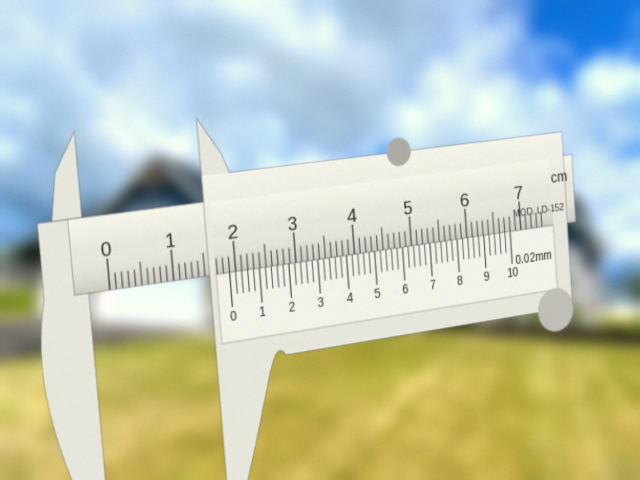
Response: 19.0 (mm)
